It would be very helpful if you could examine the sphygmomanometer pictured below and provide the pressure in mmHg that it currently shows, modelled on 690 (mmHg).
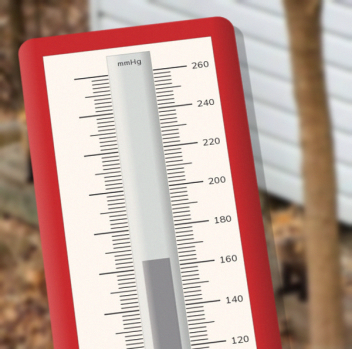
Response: 164 (mmHg)
